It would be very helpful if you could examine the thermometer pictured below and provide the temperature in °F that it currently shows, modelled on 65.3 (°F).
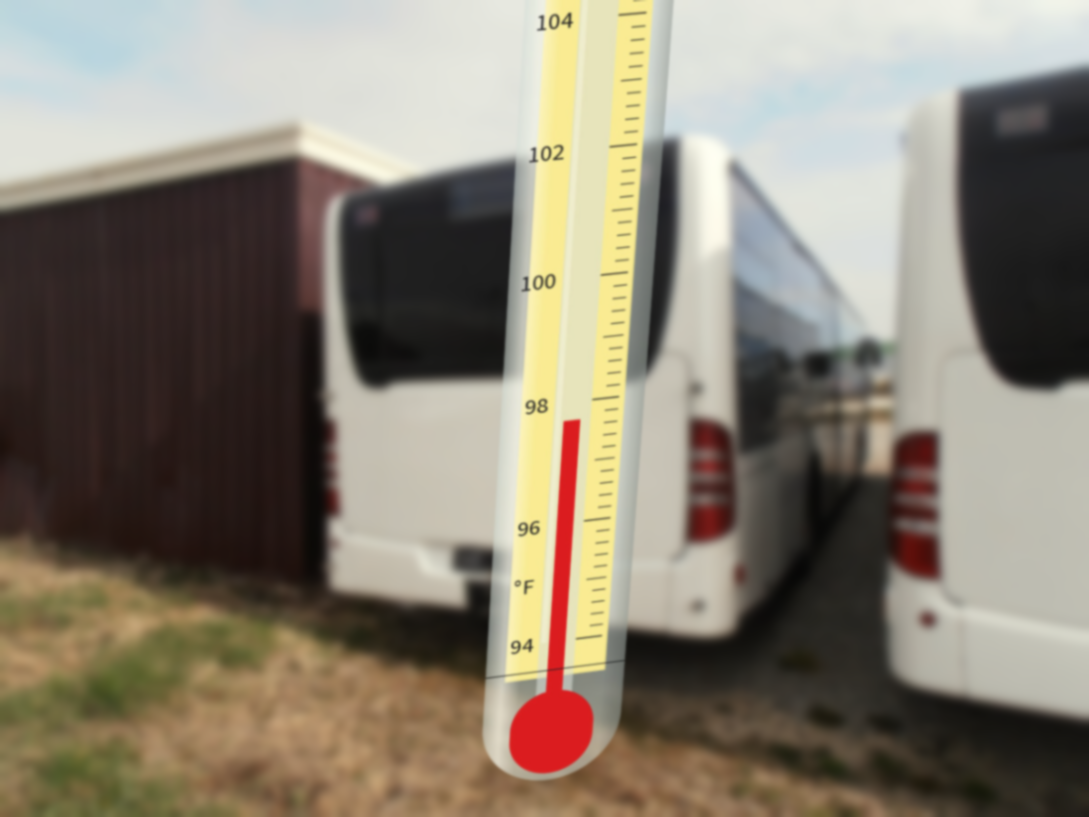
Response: 97.7 (°F)
